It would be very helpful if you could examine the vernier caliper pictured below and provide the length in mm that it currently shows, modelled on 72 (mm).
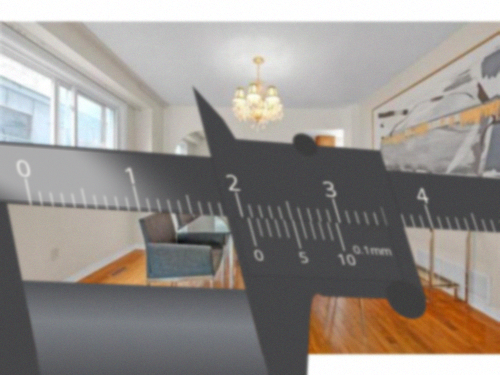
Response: 20.6 (mm)
